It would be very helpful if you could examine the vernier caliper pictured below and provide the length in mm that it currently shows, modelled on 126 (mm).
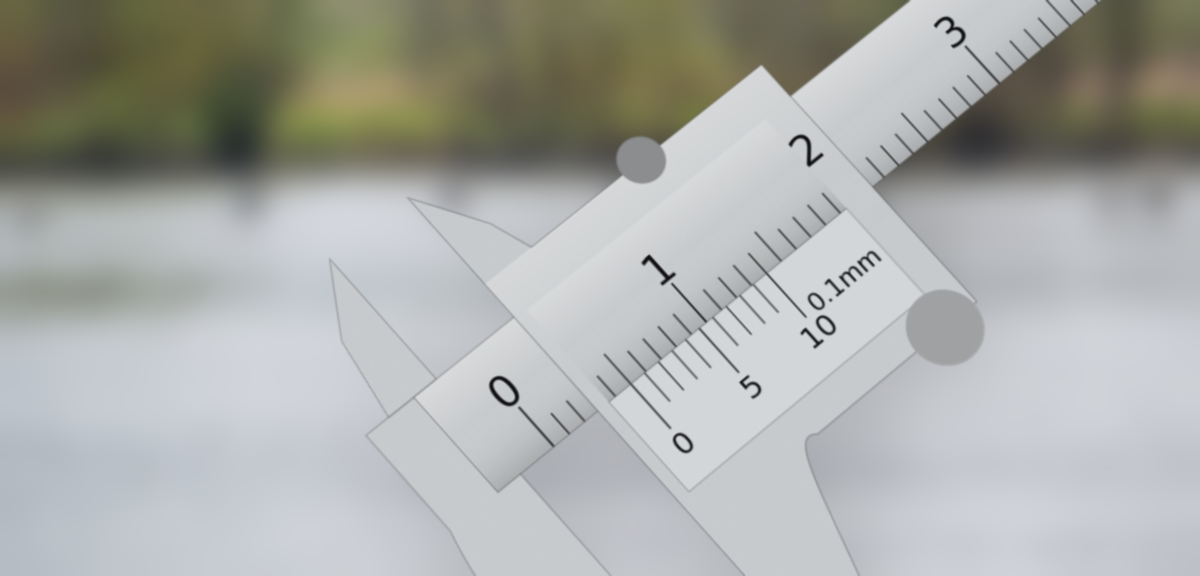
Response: 5.0 (mm)
